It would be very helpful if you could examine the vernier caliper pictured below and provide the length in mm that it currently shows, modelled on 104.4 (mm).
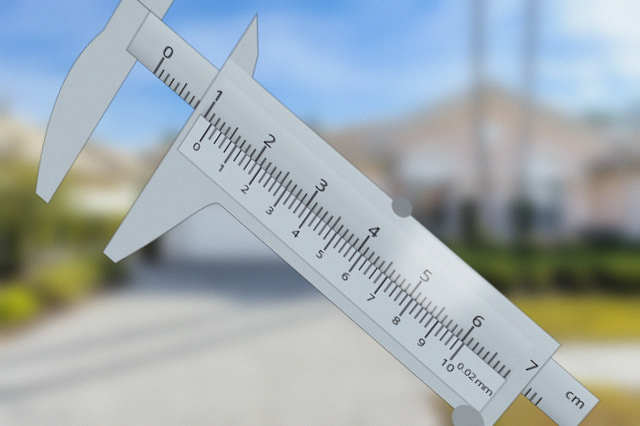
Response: 11.4 (mm)
